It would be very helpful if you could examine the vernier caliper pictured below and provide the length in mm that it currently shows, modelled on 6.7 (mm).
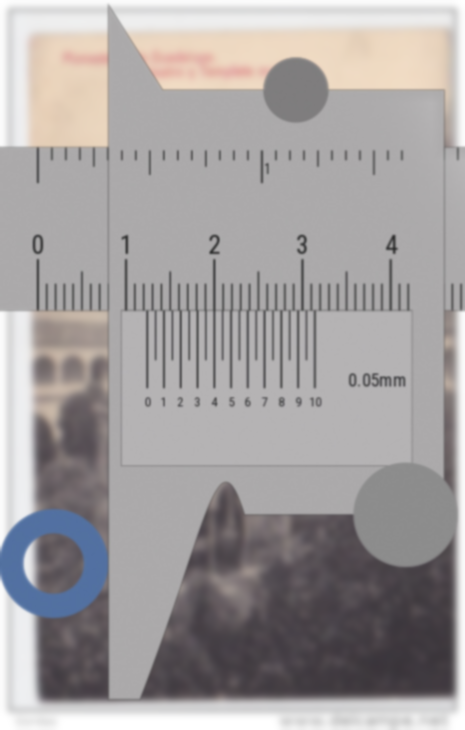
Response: 12.4 (mm)
